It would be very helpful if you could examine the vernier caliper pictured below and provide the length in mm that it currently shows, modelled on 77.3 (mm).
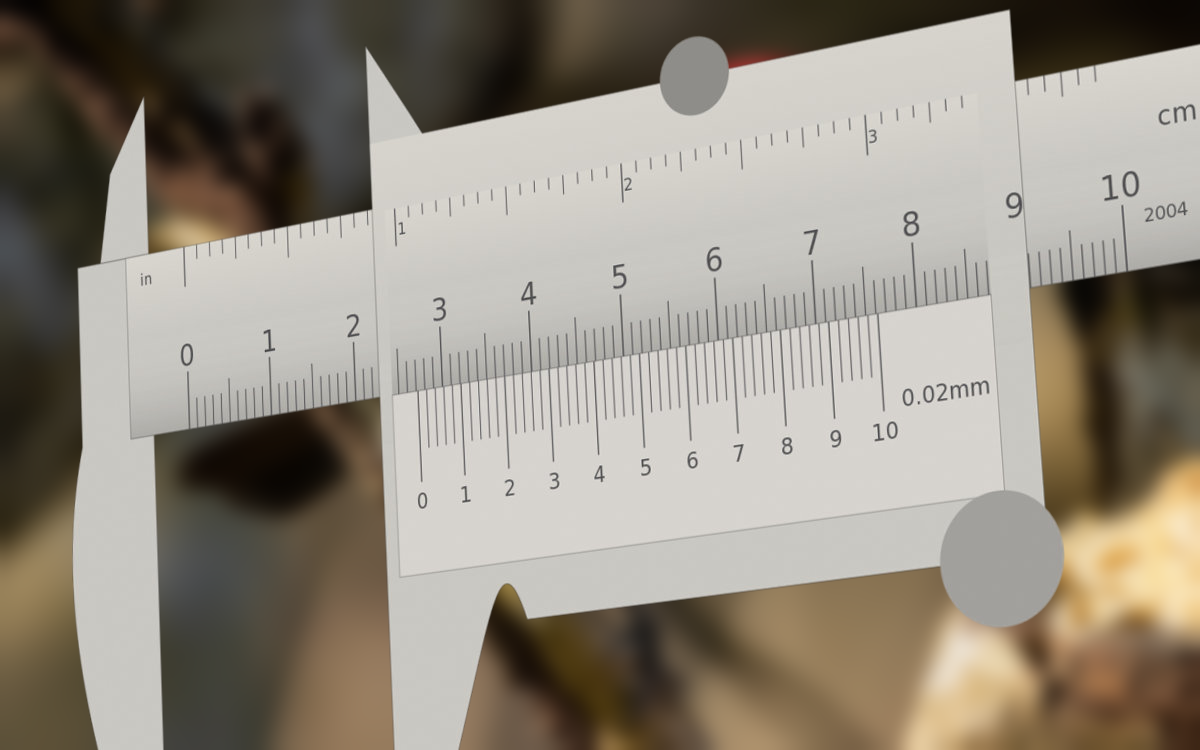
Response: 27.2 (mm)
